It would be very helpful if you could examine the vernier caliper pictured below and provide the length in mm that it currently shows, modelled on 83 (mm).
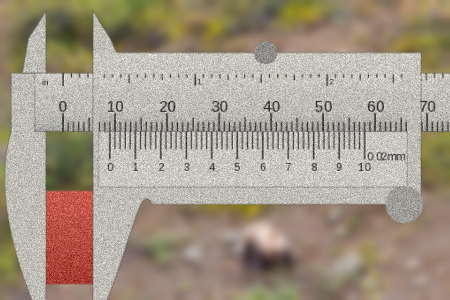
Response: 9.0 (mm)
